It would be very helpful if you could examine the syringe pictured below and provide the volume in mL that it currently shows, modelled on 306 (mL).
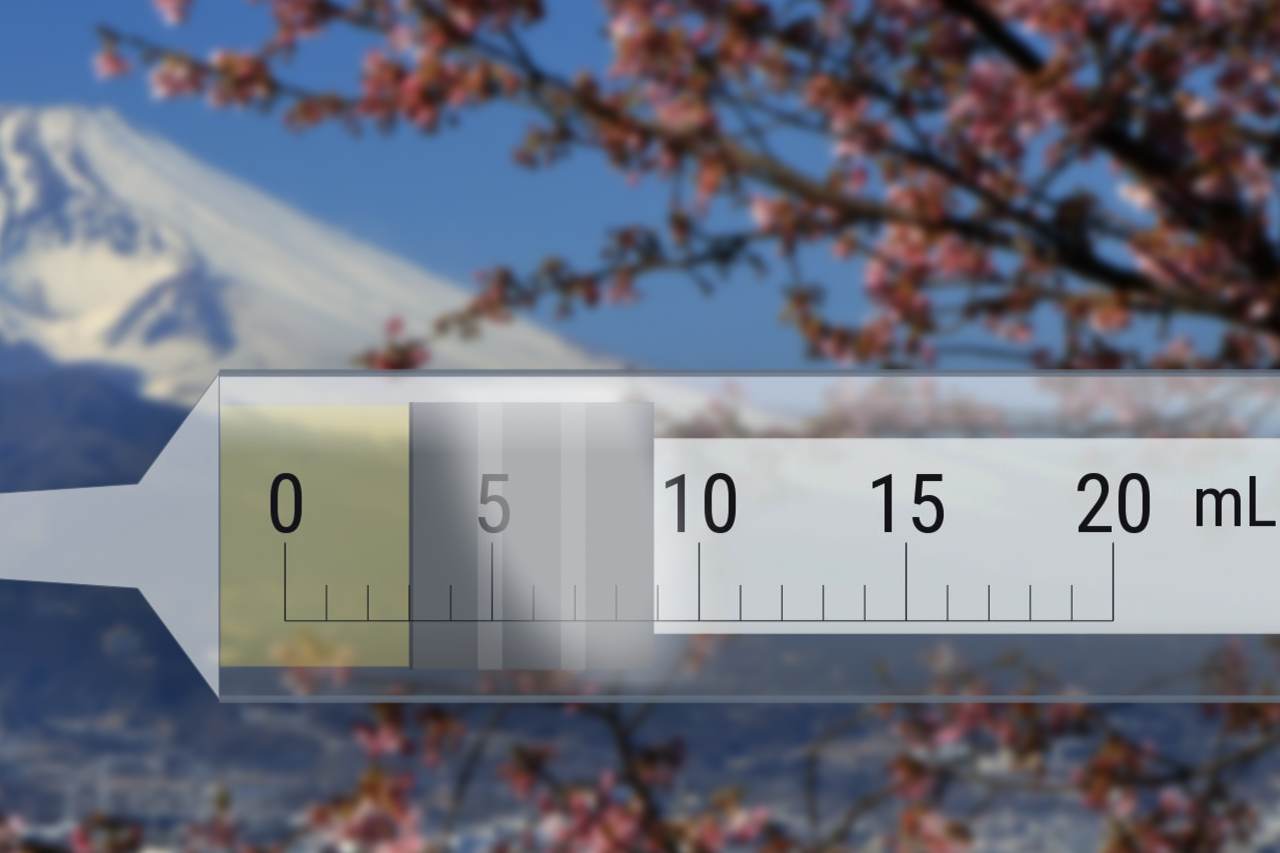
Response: 3 (mL)
